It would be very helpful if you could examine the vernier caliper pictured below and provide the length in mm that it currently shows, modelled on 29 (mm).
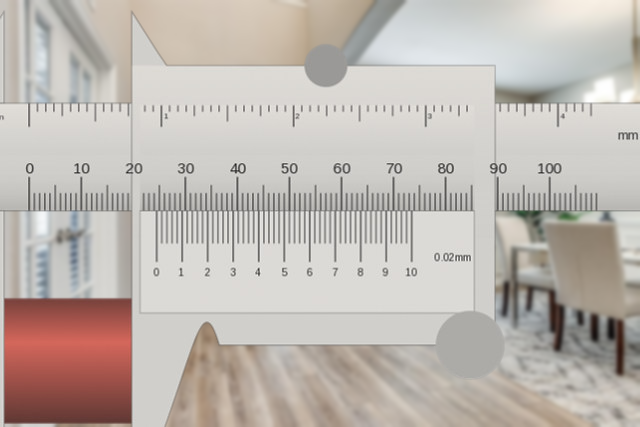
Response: 24.5 (mm)
